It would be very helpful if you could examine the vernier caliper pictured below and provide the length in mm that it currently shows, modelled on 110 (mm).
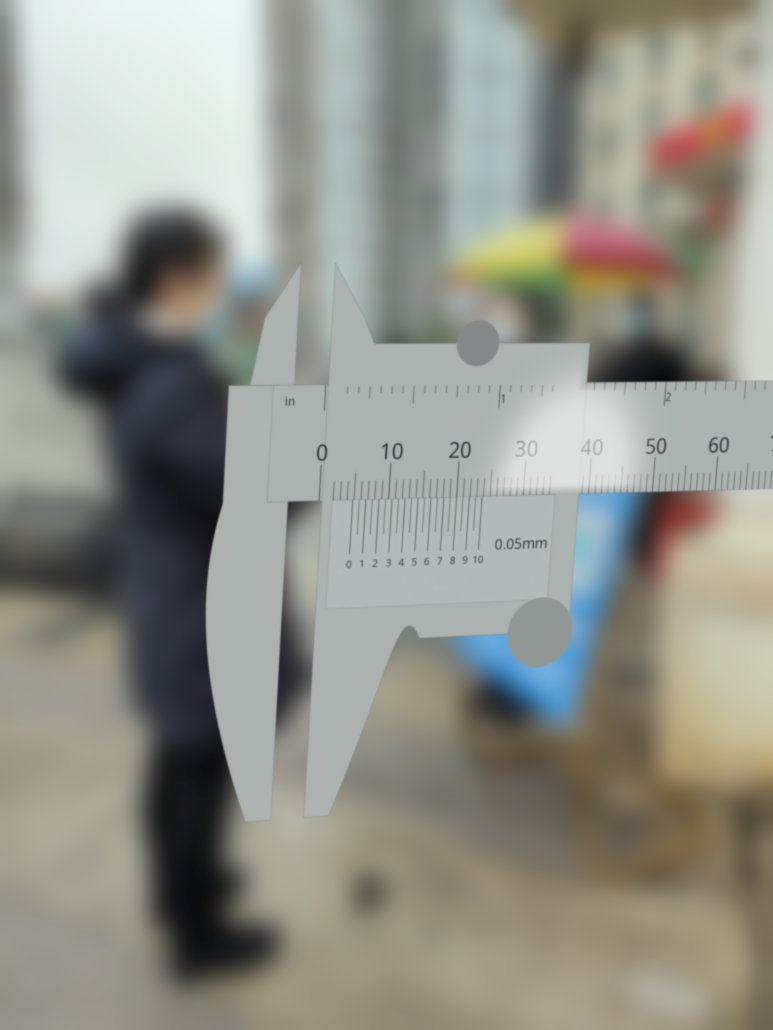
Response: 4.8 (mm)
